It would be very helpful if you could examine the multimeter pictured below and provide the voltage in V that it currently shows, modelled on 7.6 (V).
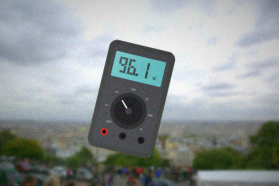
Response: 96.1 (V)
